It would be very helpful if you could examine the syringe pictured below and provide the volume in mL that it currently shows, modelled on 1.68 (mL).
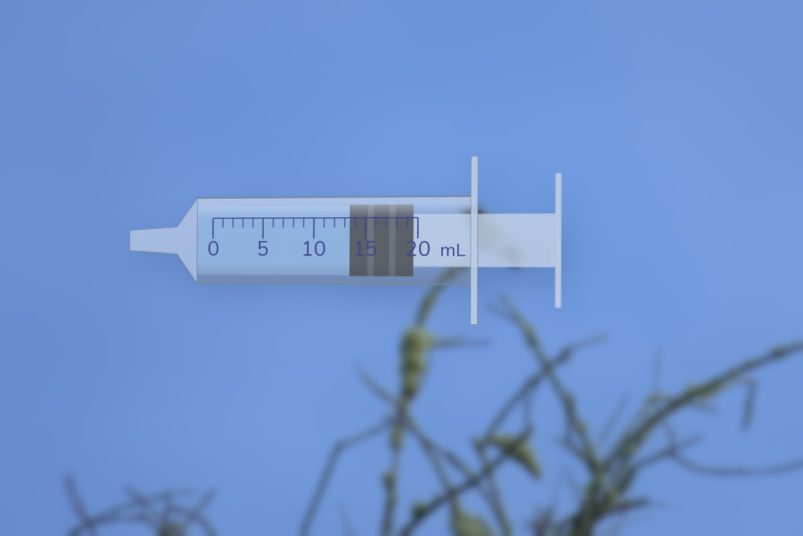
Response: 13.5 (mL)
